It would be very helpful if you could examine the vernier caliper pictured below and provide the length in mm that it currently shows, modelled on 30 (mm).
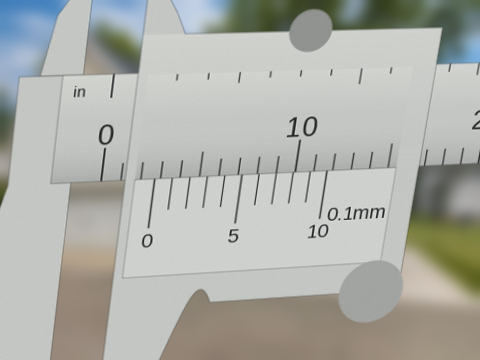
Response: 2.7 (mm)
